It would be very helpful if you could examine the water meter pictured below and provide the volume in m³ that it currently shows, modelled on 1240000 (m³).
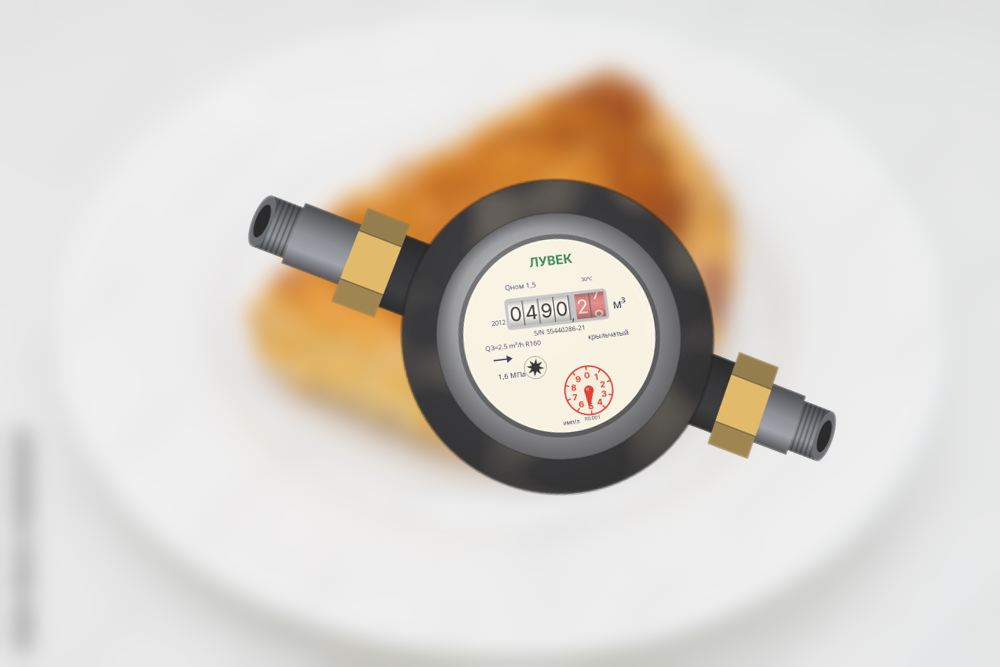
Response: 490.275 (m³)
